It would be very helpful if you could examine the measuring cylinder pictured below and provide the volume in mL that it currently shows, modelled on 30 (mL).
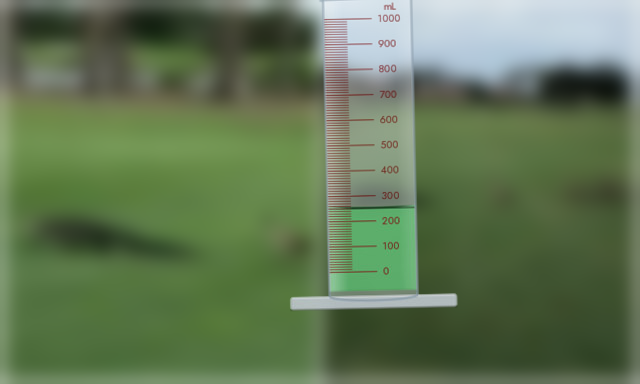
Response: 250 (mL)
